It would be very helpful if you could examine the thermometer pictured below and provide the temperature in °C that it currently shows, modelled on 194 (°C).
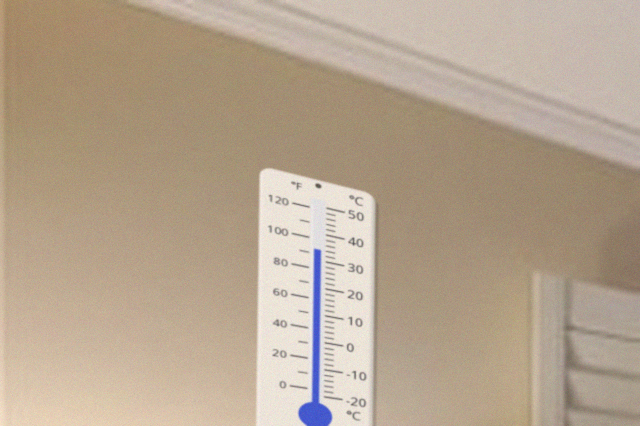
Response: 34 (°C)
